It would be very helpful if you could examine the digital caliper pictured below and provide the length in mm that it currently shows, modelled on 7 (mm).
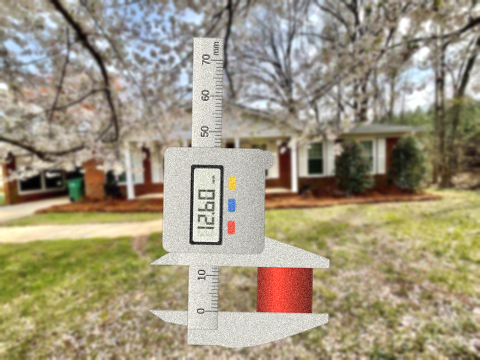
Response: 12.60 (mm)
